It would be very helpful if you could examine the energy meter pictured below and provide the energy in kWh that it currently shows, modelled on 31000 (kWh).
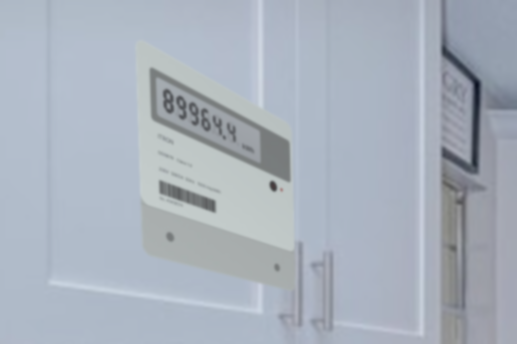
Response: 89964.4 (kWh)
